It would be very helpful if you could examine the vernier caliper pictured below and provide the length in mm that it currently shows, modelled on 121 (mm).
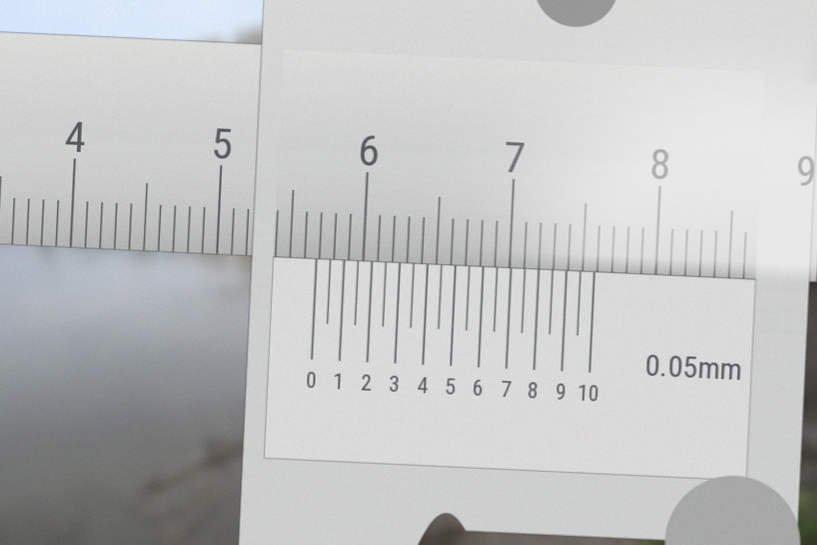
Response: 56.8 (mm)
